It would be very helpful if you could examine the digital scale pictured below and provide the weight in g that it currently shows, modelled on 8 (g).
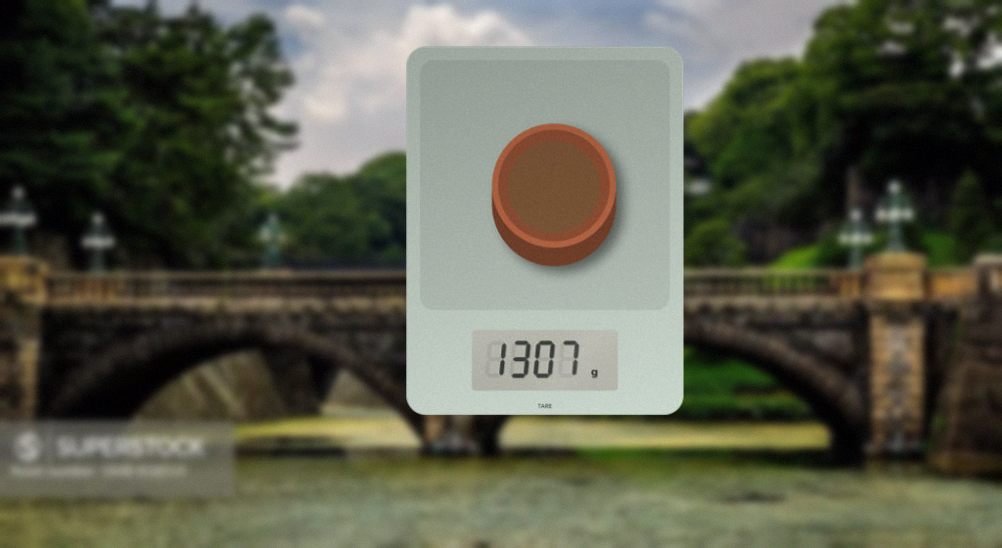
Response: 1307 (g)
